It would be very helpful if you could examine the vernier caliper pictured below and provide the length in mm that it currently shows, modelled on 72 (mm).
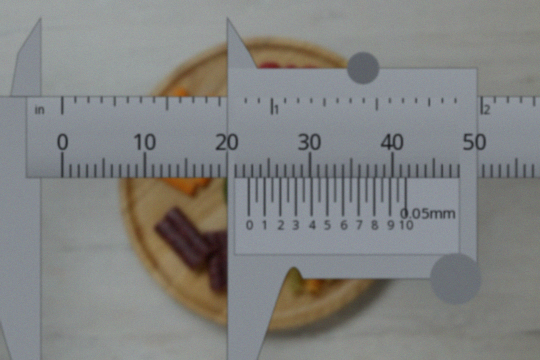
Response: 22.6 (mm)
